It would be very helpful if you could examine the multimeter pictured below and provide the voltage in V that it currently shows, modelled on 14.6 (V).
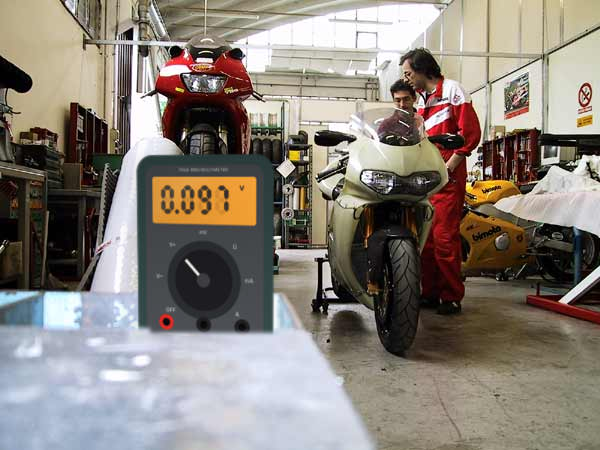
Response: 0.097 (V)
